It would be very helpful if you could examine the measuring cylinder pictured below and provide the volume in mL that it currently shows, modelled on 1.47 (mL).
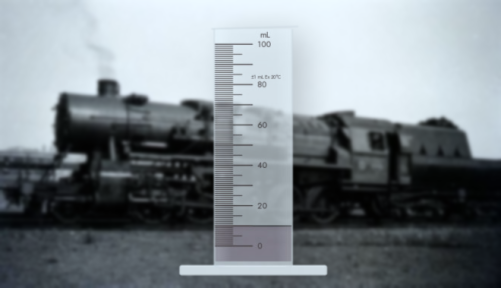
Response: 10 (mL)
